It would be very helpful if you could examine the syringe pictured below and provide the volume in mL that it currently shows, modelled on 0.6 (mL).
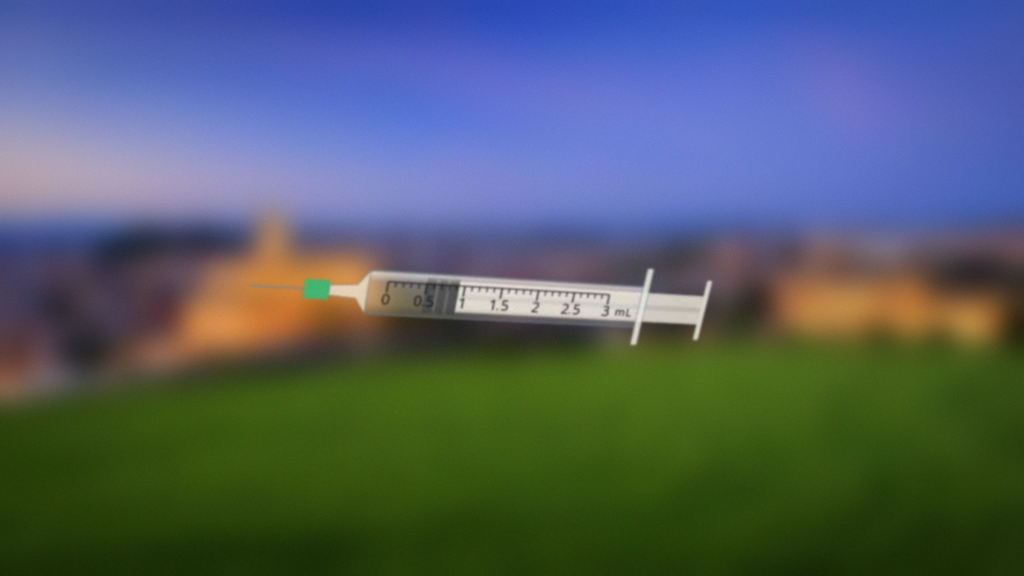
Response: 0.5 (mL)
